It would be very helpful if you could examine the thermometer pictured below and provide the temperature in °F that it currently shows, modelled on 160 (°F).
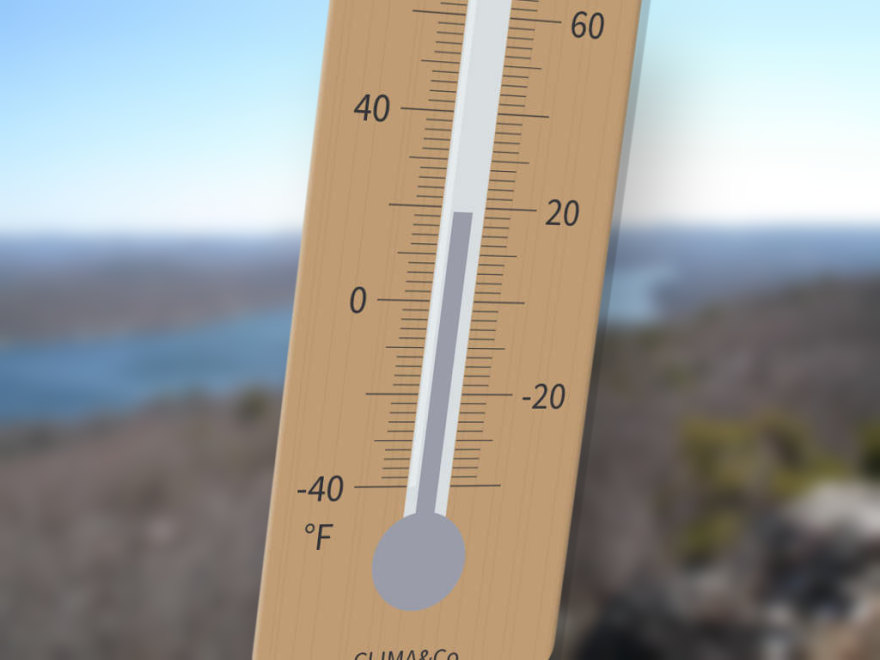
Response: 19 (°F)
